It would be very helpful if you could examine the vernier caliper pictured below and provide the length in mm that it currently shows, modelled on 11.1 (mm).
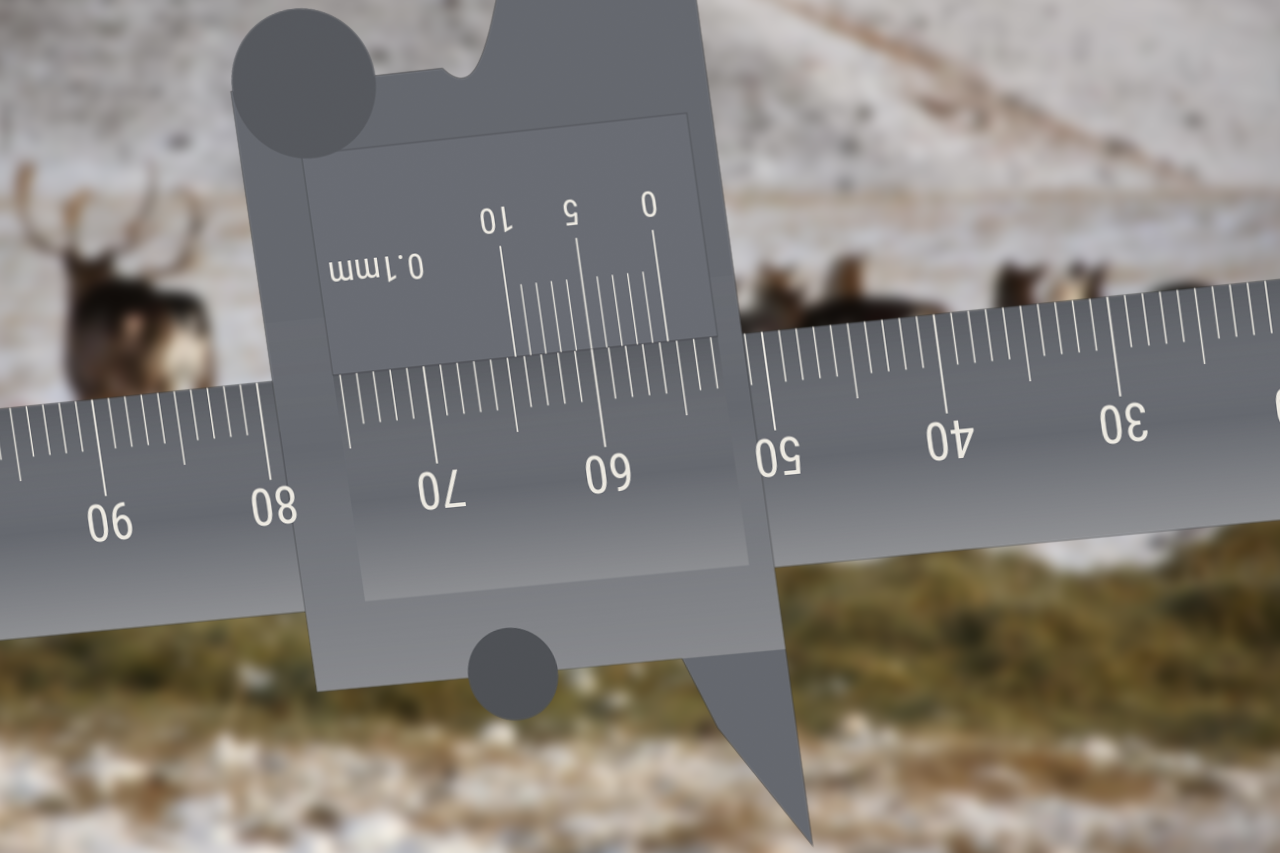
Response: 55.5 (mm)
